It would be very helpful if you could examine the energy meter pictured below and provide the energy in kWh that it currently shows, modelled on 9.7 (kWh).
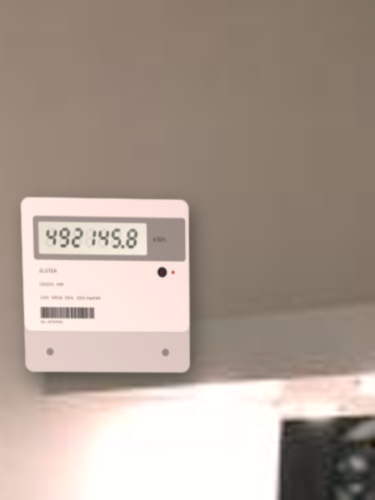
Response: 492145.8 (kWh)
